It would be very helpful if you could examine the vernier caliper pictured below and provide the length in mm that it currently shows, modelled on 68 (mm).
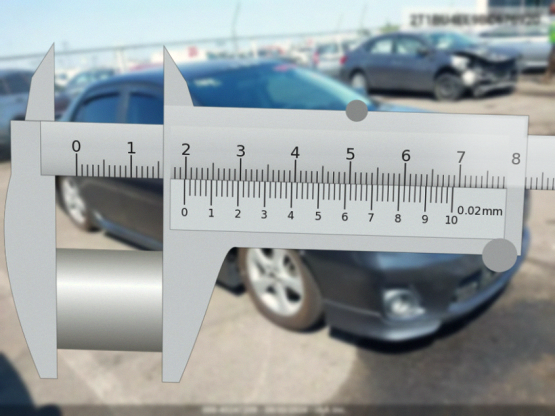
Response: 19.8 (mm)
